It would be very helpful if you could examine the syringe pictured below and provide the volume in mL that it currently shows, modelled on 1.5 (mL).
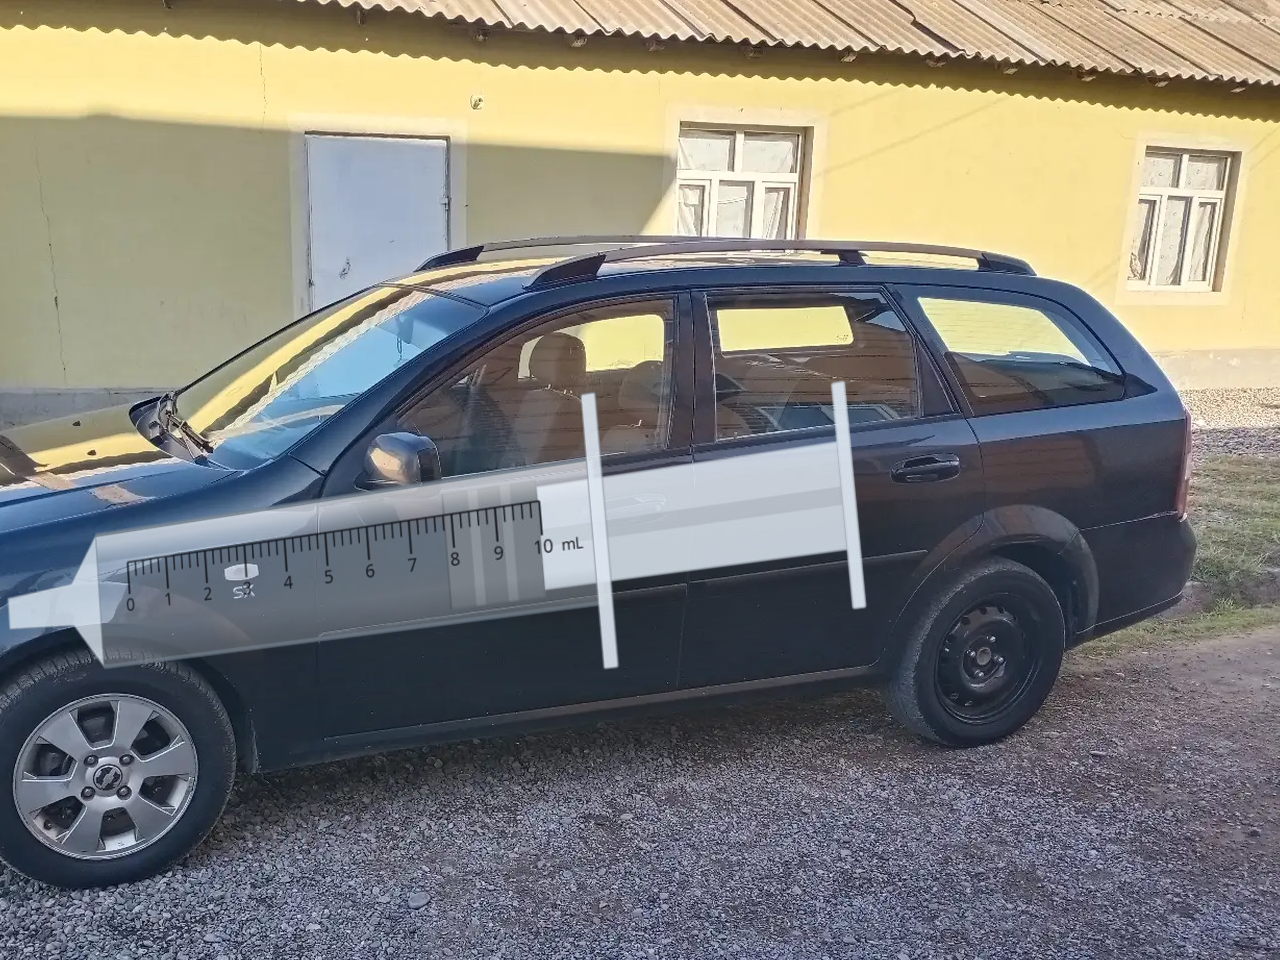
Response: 7.8 (mL)
